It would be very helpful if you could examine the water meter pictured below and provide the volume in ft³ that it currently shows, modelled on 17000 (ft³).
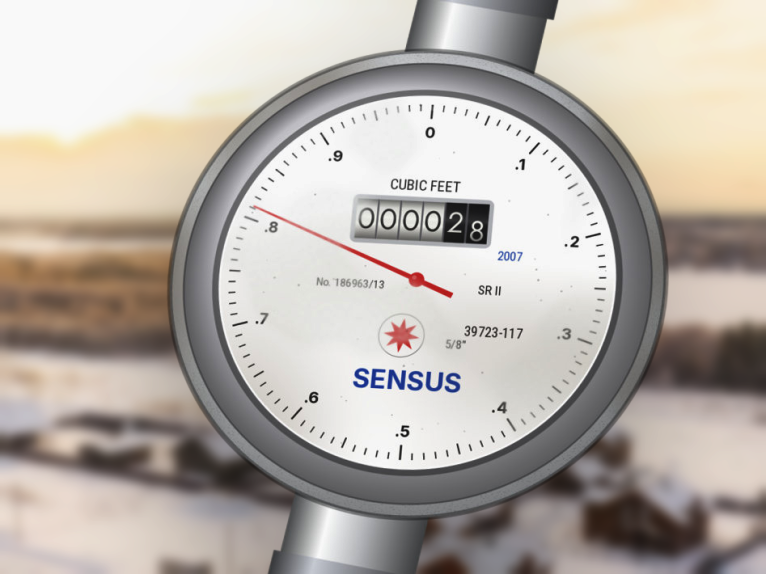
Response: 27.81 (ft³)
